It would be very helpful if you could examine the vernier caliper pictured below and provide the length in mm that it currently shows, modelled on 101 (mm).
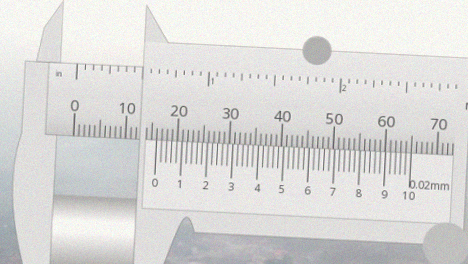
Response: 16.0 (mm)
